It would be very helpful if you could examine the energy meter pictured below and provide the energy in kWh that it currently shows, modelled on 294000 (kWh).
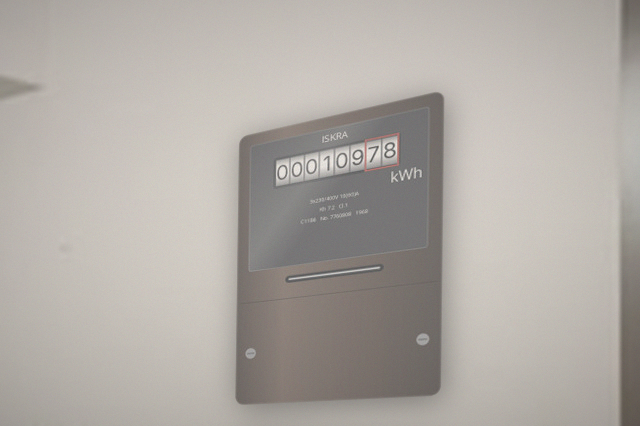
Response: 109.78 (kWh)
